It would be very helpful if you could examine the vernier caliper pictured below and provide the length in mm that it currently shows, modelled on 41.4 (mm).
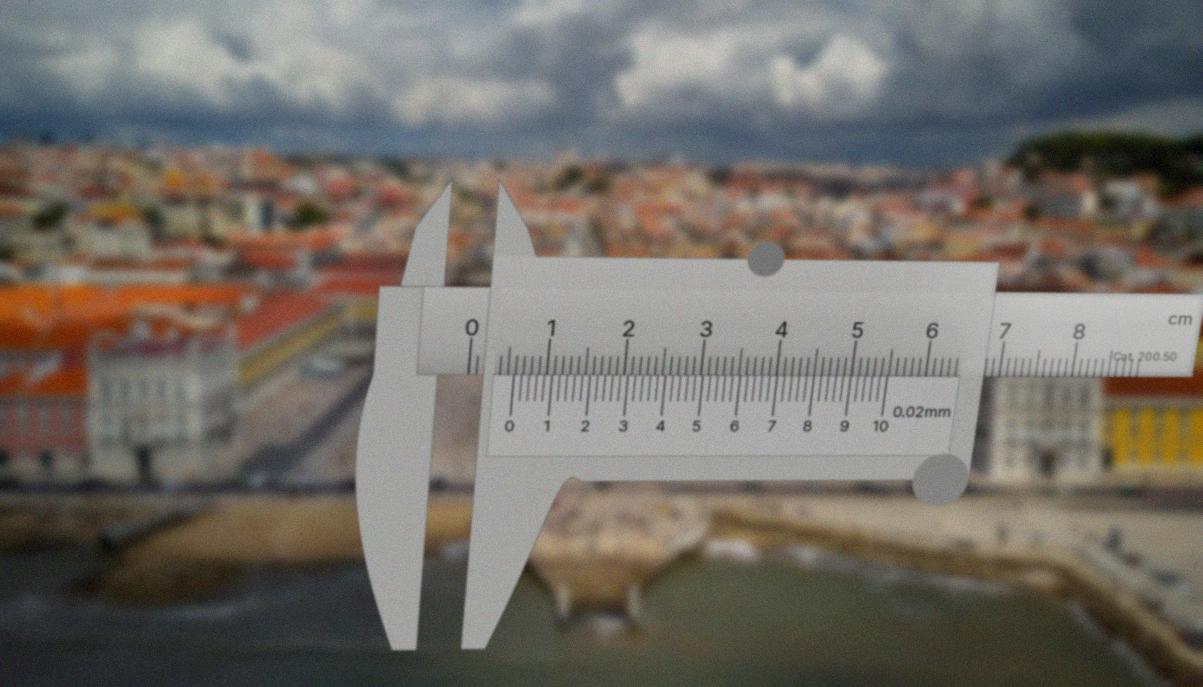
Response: 5.8 (mm)
